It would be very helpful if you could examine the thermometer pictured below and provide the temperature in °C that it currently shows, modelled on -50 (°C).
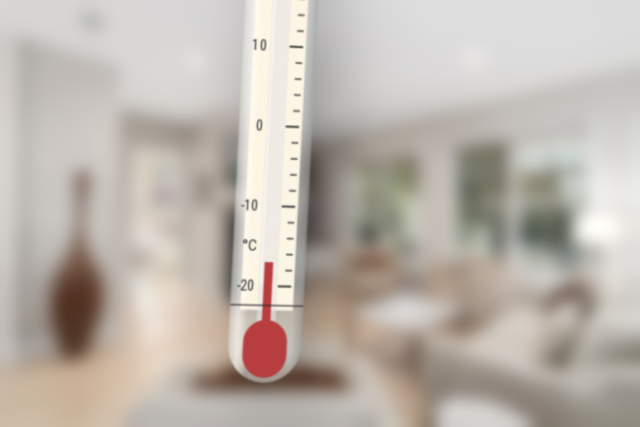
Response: -17 (°C)
